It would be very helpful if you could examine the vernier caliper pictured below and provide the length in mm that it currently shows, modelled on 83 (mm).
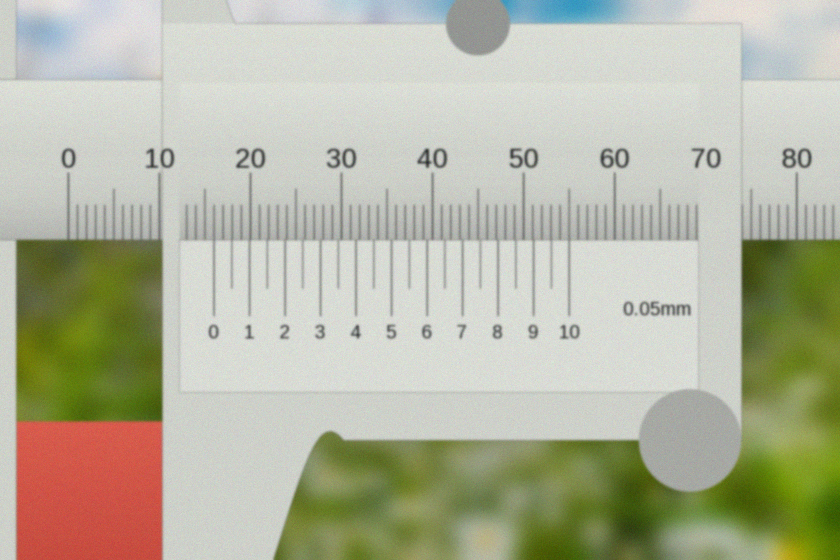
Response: 16.0 (mm)
